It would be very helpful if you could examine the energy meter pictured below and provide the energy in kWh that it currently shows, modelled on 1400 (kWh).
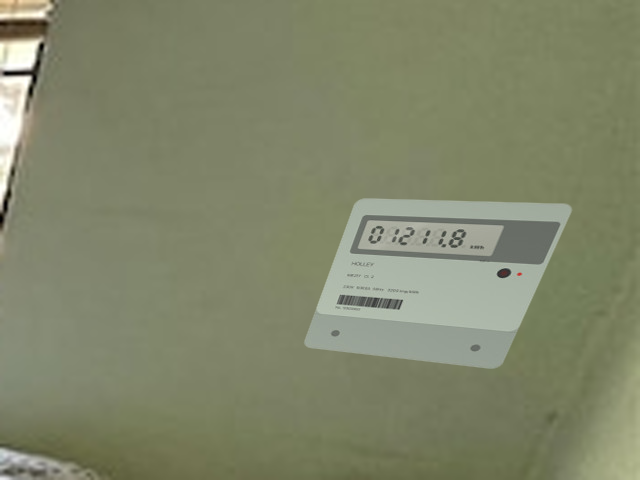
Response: 1211.8 (kWh)
